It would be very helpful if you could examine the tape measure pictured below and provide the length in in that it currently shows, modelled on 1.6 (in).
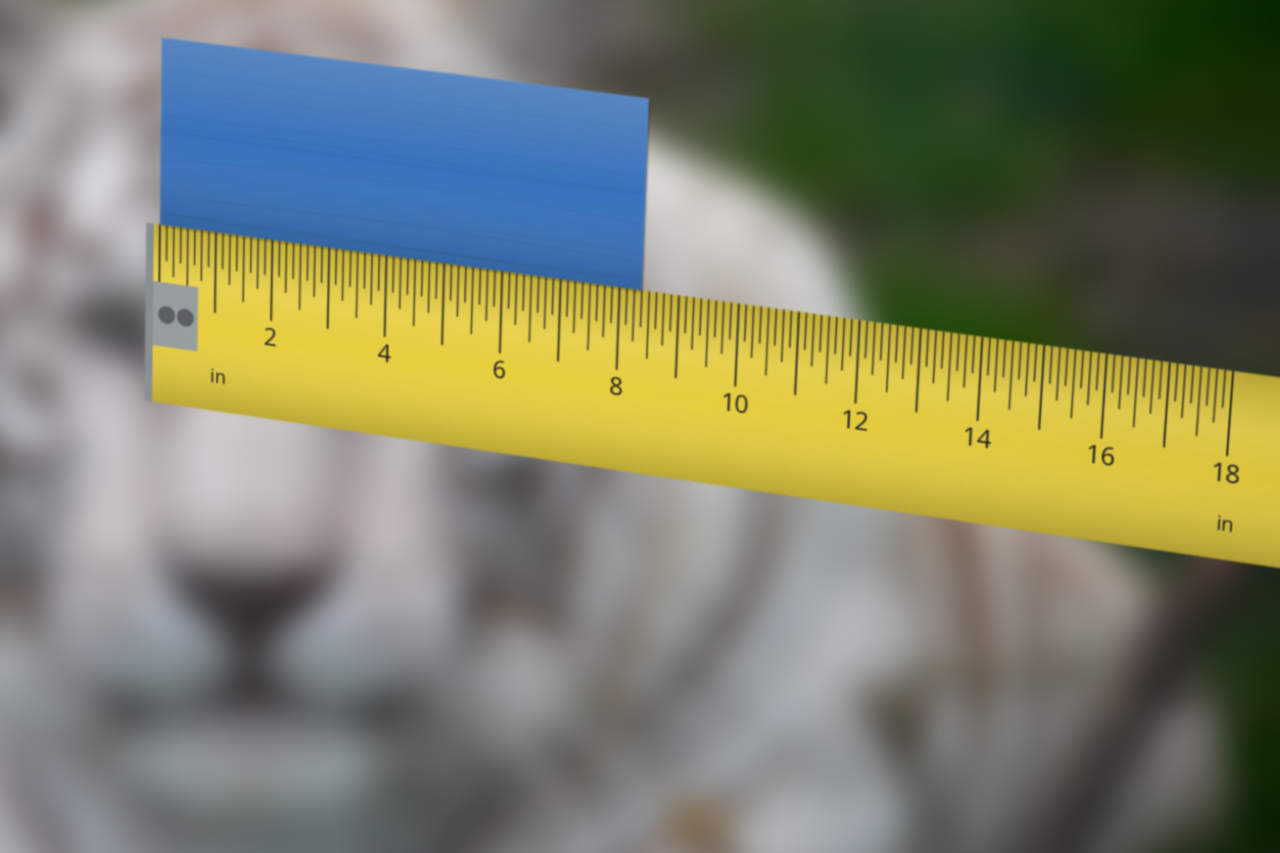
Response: 8.375 (in)
